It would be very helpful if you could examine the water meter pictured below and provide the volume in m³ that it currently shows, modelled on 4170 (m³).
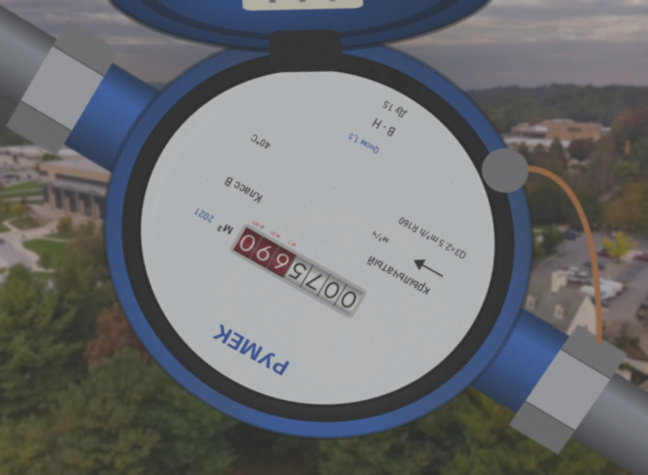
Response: 75.690 (m³)
